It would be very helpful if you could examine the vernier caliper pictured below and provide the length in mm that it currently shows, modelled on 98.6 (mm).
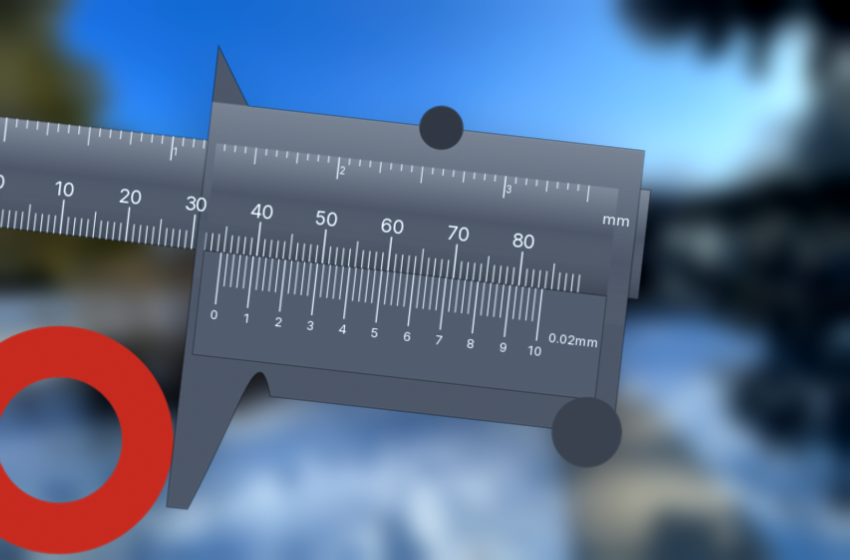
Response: 34.6 (mm)
